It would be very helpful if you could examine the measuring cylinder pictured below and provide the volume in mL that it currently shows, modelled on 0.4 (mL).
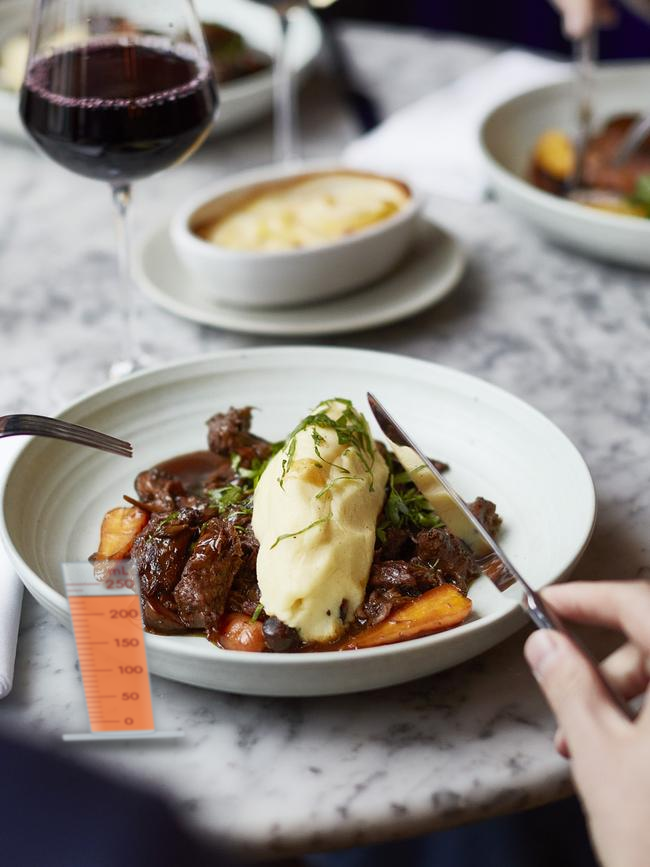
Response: 230 (mL)
